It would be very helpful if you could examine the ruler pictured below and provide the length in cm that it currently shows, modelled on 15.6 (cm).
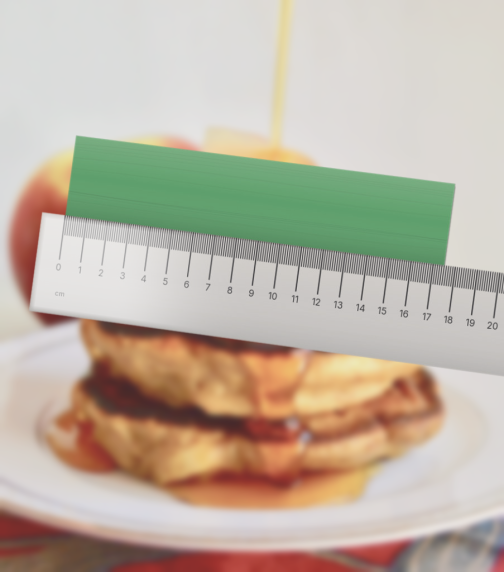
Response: 17.5 (cm)
